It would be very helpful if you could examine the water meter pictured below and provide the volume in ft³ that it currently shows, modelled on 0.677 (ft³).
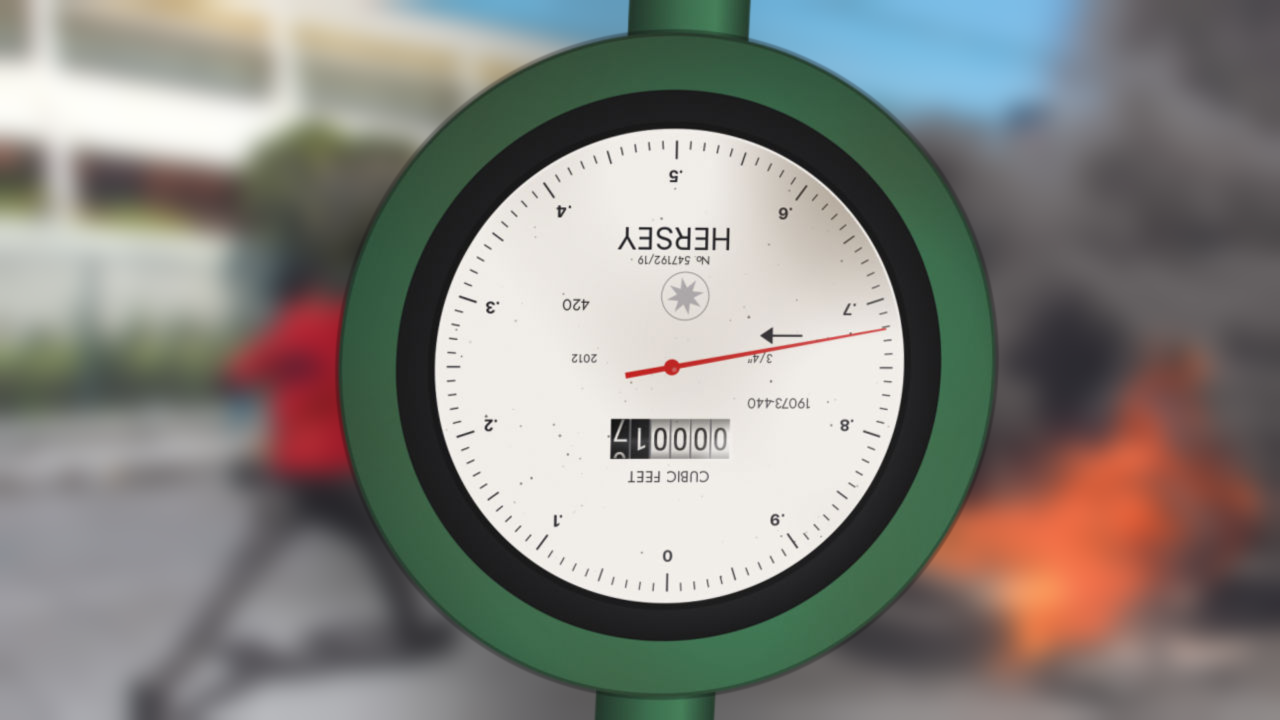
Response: 16.72 (ft³)
